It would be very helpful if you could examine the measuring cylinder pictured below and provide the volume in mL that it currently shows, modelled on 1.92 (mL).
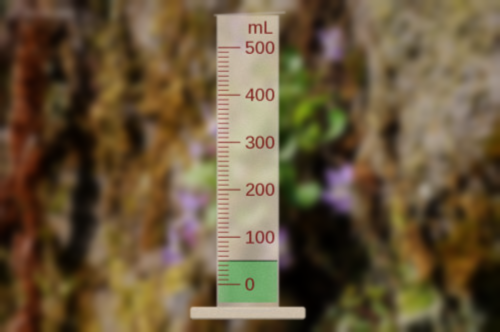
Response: 50 (mL)
